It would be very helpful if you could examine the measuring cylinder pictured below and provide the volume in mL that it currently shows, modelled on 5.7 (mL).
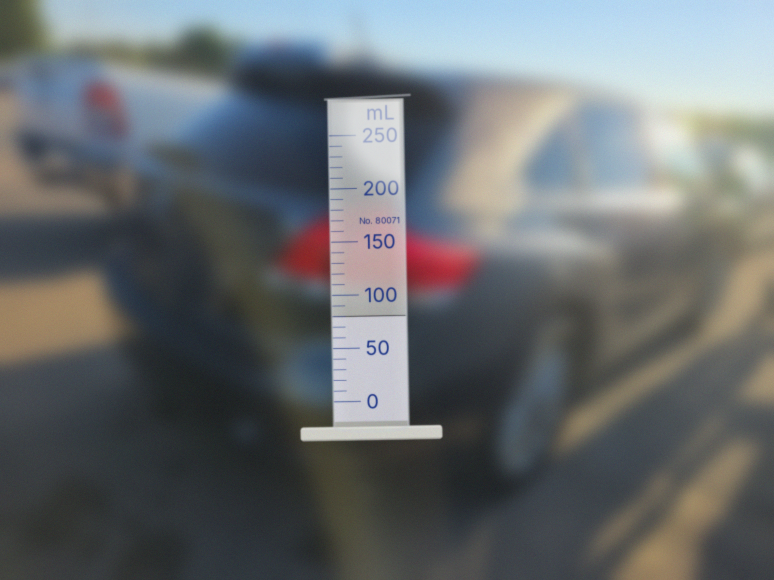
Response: 80 (mL)
